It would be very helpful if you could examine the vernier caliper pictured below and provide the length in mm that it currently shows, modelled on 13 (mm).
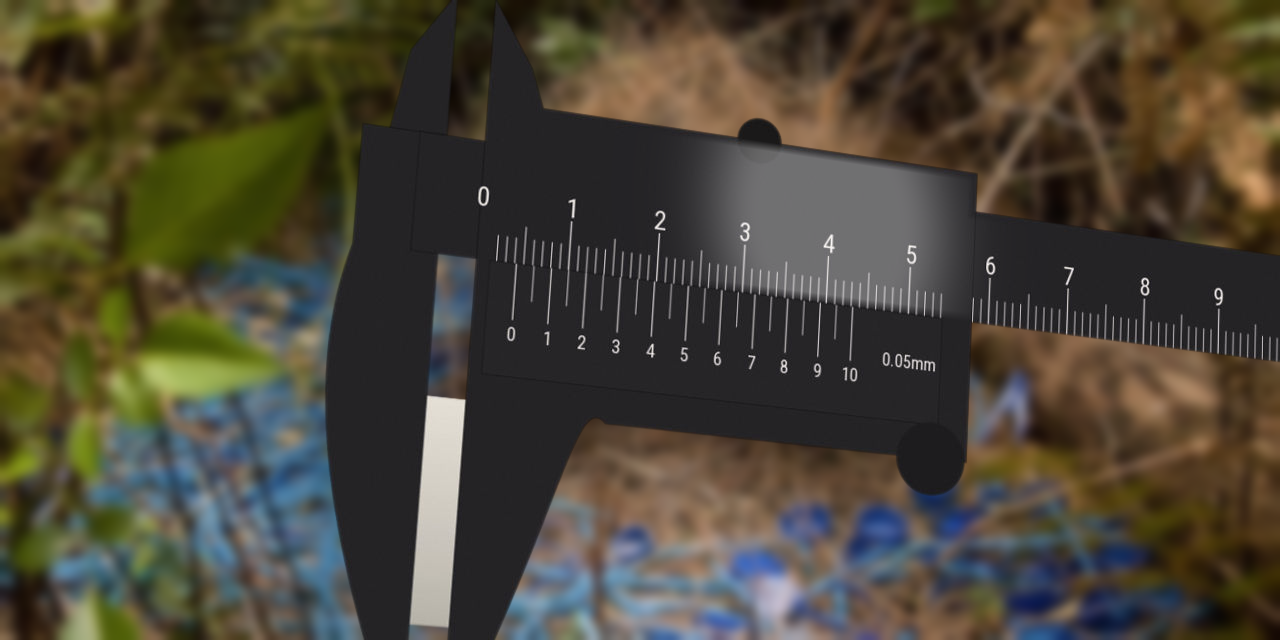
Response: 4.2 (mm)
